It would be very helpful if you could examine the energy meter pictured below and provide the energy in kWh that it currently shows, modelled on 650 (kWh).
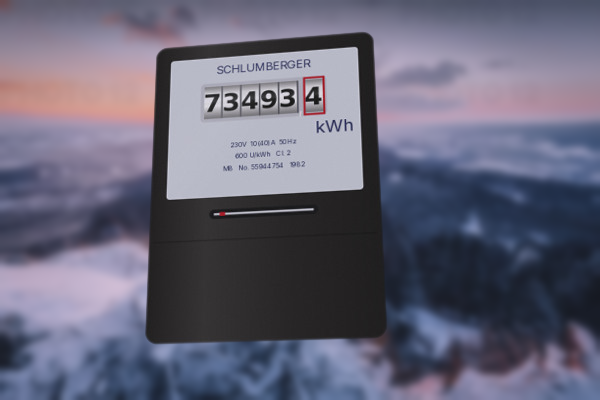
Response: 73493.4 (kWh)
